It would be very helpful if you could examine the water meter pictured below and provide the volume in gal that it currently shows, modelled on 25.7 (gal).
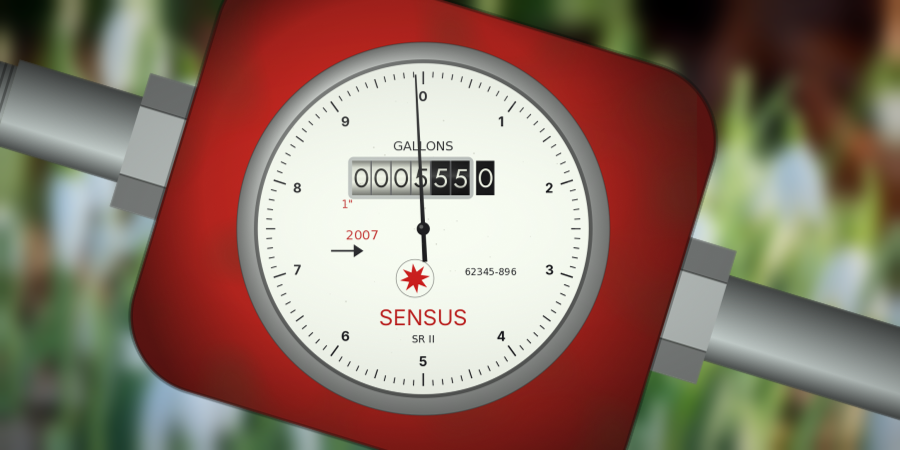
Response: 5549.9 (gal)
